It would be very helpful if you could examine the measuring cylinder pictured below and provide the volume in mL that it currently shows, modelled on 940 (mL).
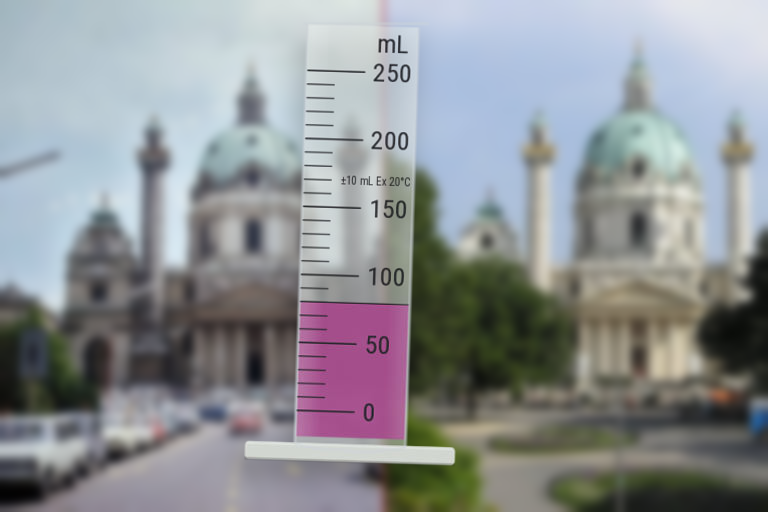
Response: 80 (mL)
